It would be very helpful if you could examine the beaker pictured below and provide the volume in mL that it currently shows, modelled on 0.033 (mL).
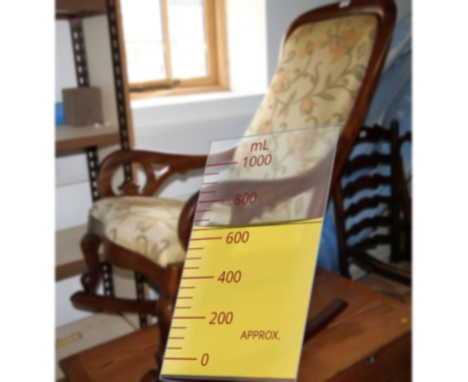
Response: 650 (mL)
